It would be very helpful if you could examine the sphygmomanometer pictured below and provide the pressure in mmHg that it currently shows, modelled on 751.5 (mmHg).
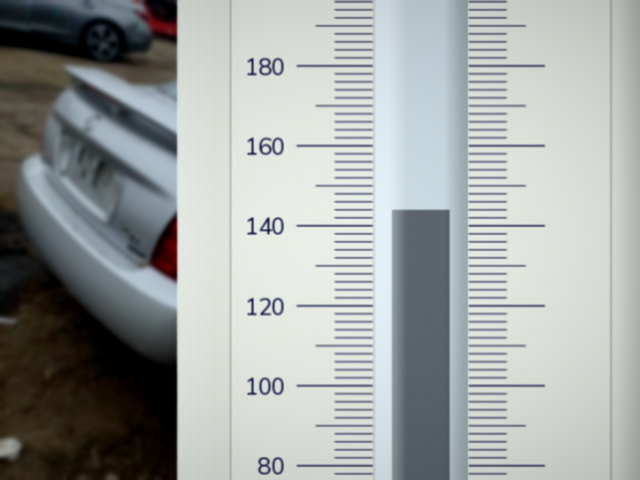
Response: 144 (mmHg)
